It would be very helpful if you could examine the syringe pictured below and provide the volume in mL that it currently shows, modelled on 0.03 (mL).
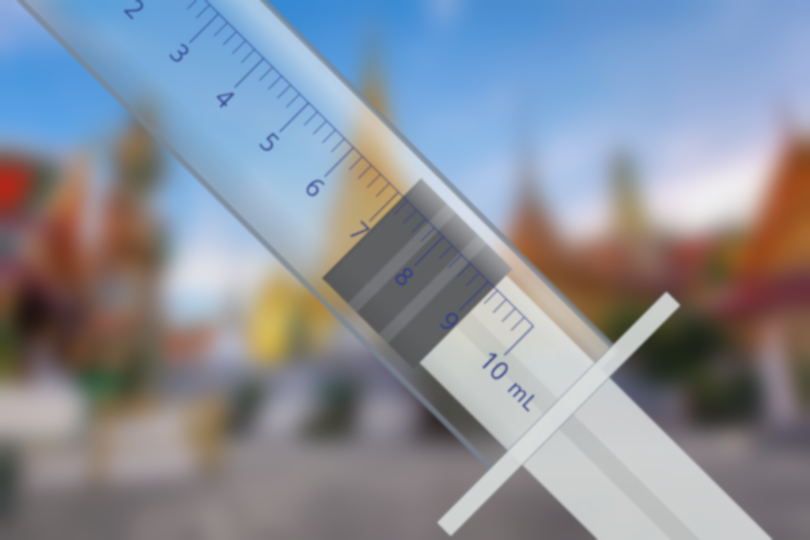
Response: 7.1 (mL)
